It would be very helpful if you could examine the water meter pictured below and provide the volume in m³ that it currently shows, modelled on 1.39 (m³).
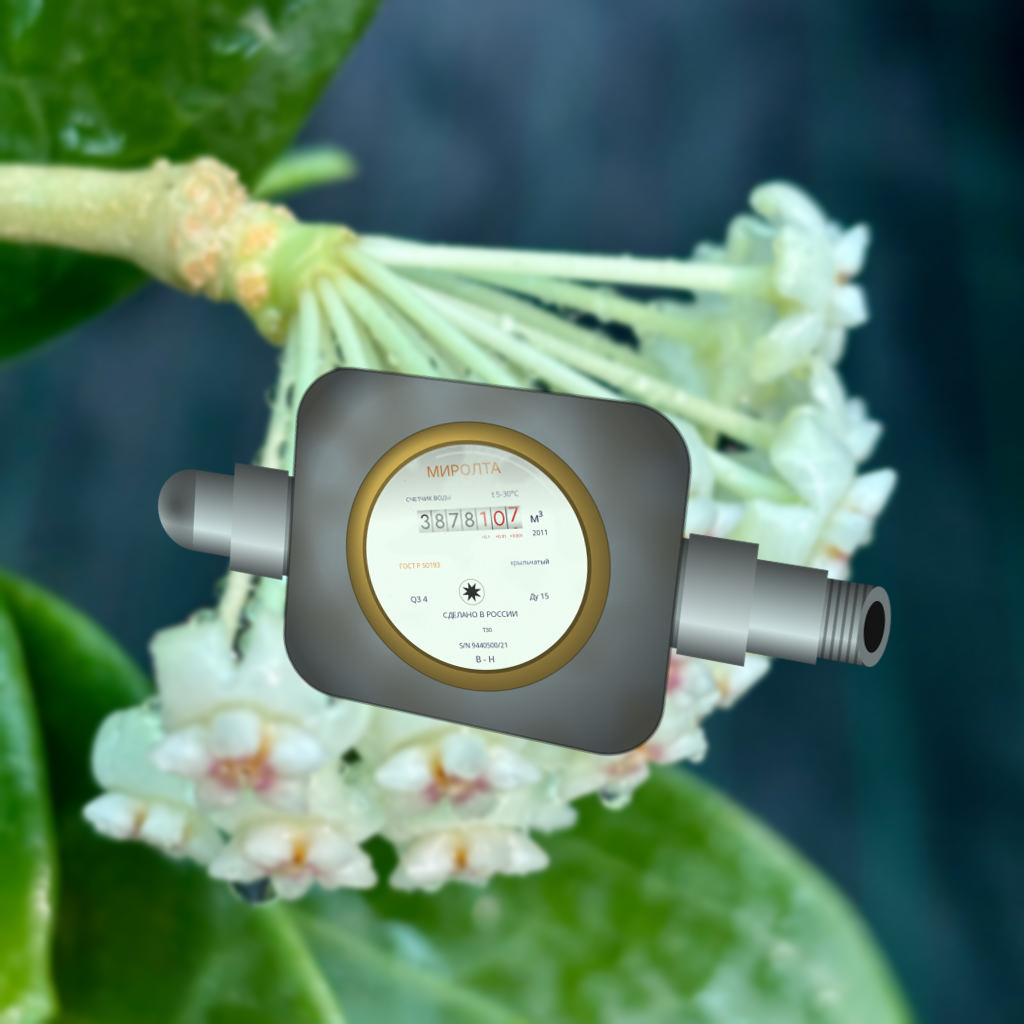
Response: 3878.107 (m³)
